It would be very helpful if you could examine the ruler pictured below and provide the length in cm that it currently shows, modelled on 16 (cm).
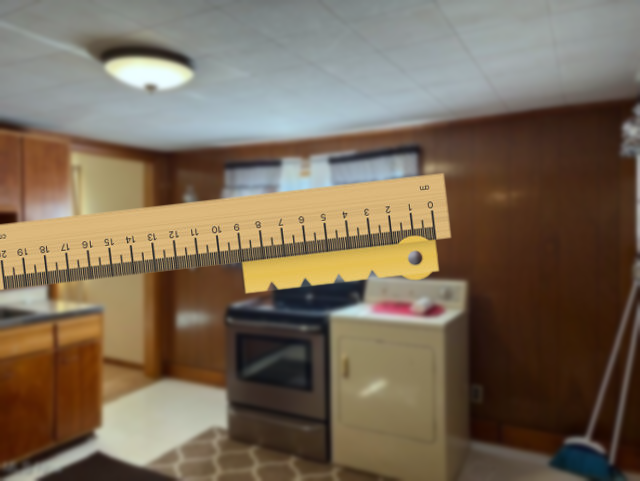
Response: 9 (cm)
